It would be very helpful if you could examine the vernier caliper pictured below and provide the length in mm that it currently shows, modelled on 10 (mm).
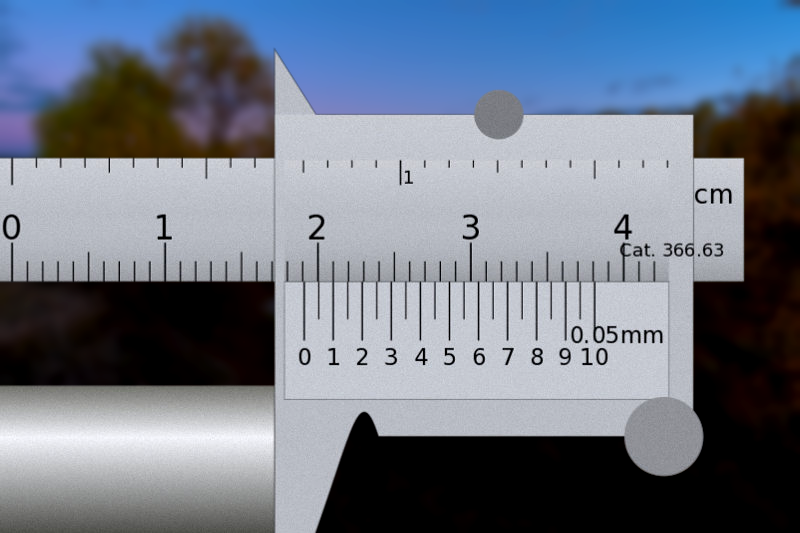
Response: 19.1 (mm)
